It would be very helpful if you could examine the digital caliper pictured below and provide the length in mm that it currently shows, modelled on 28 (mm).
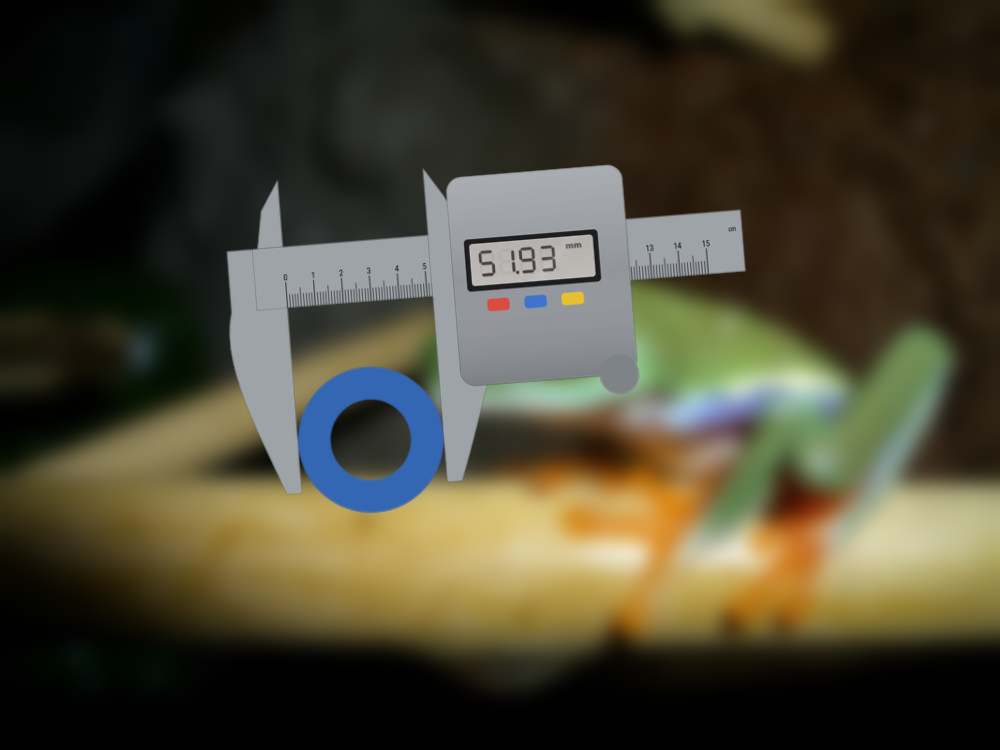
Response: 51.93 (mm)
